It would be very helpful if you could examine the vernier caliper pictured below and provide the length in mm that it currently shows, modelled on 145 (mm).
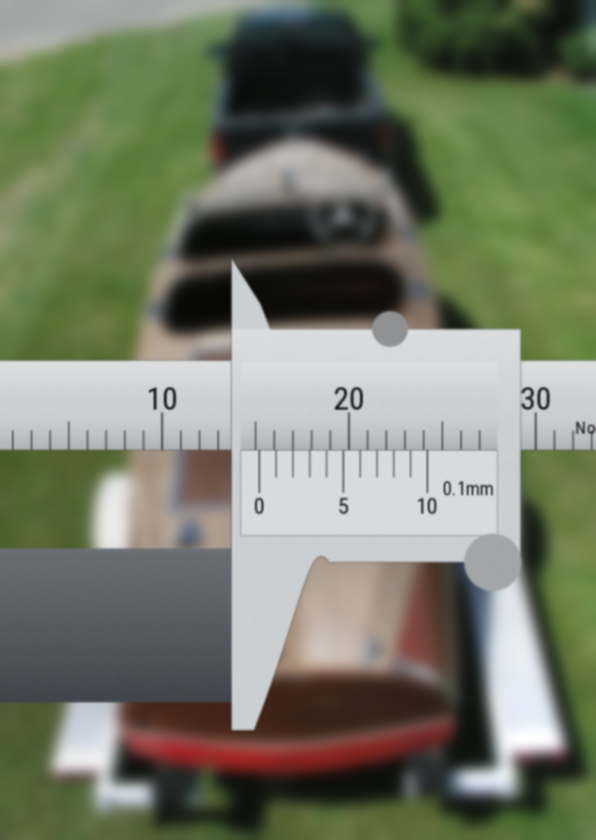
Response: 15.2 (mm)
